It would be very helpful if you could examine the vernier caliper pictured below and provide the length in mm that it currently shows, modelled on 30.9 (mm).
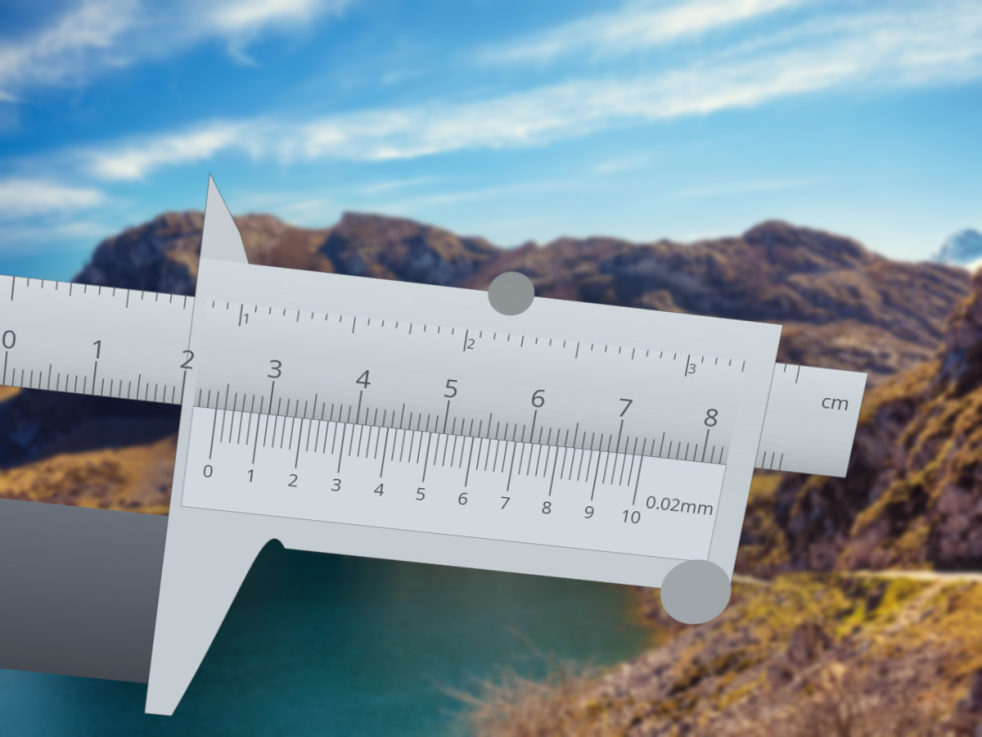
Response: 24.0 (mm)
